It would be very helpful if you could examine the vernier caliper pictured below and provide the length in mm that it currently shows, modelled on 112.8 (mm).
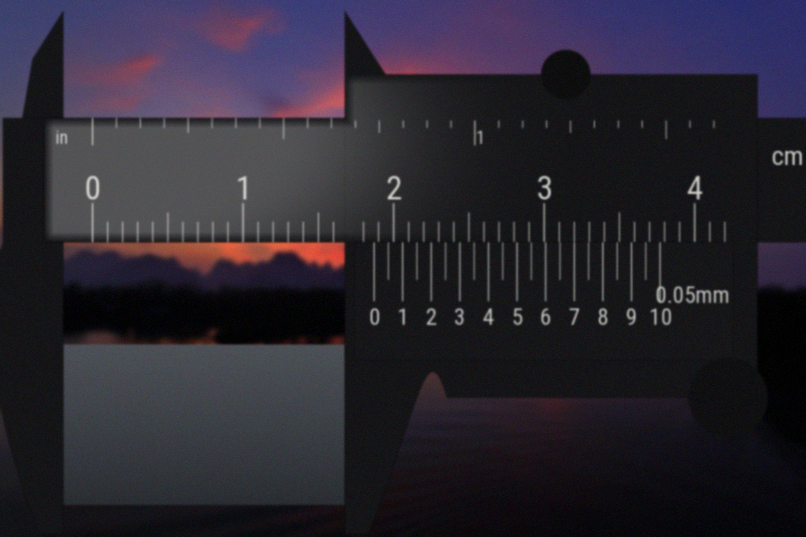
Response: 18.7 (mm)
